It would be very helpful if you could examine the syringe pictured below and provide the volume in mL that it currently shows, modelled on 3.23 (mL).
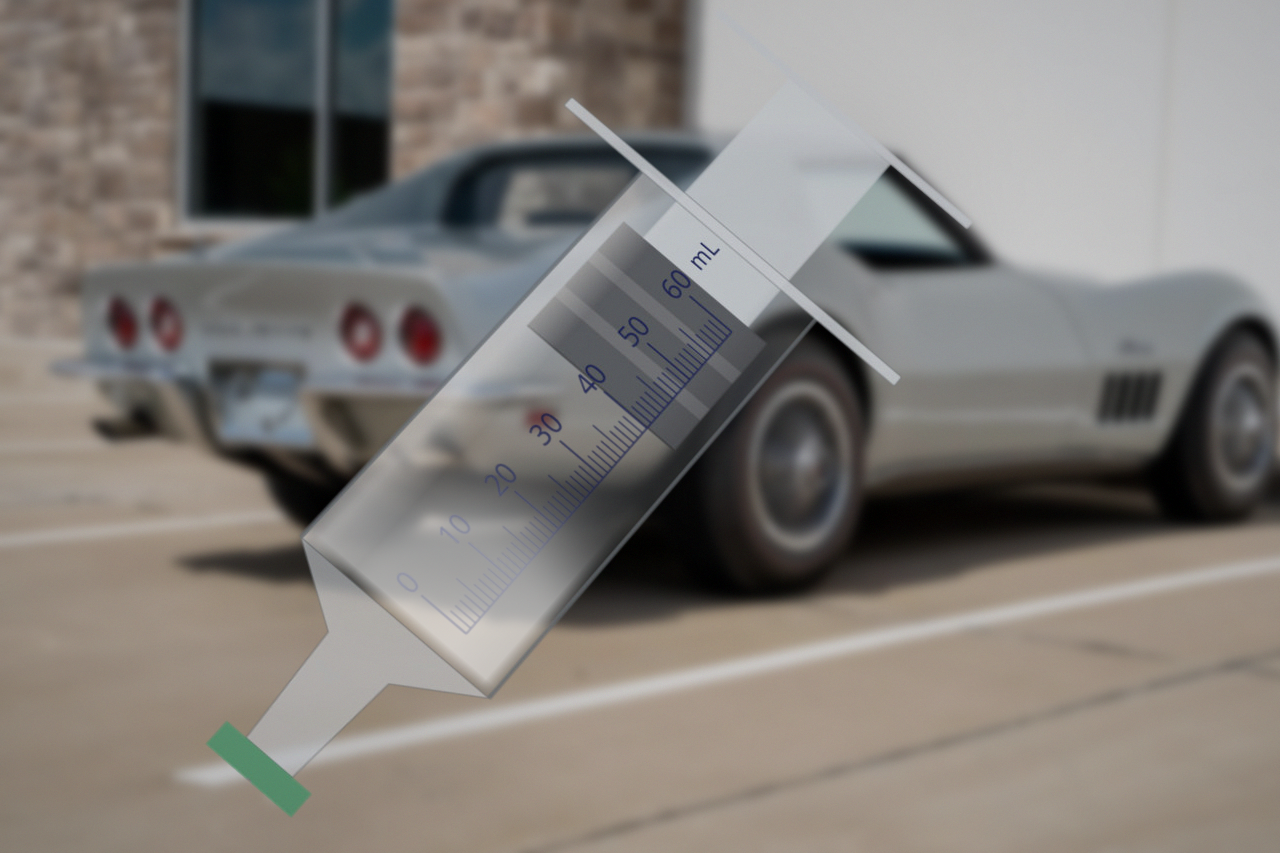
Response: 40 (mL)
